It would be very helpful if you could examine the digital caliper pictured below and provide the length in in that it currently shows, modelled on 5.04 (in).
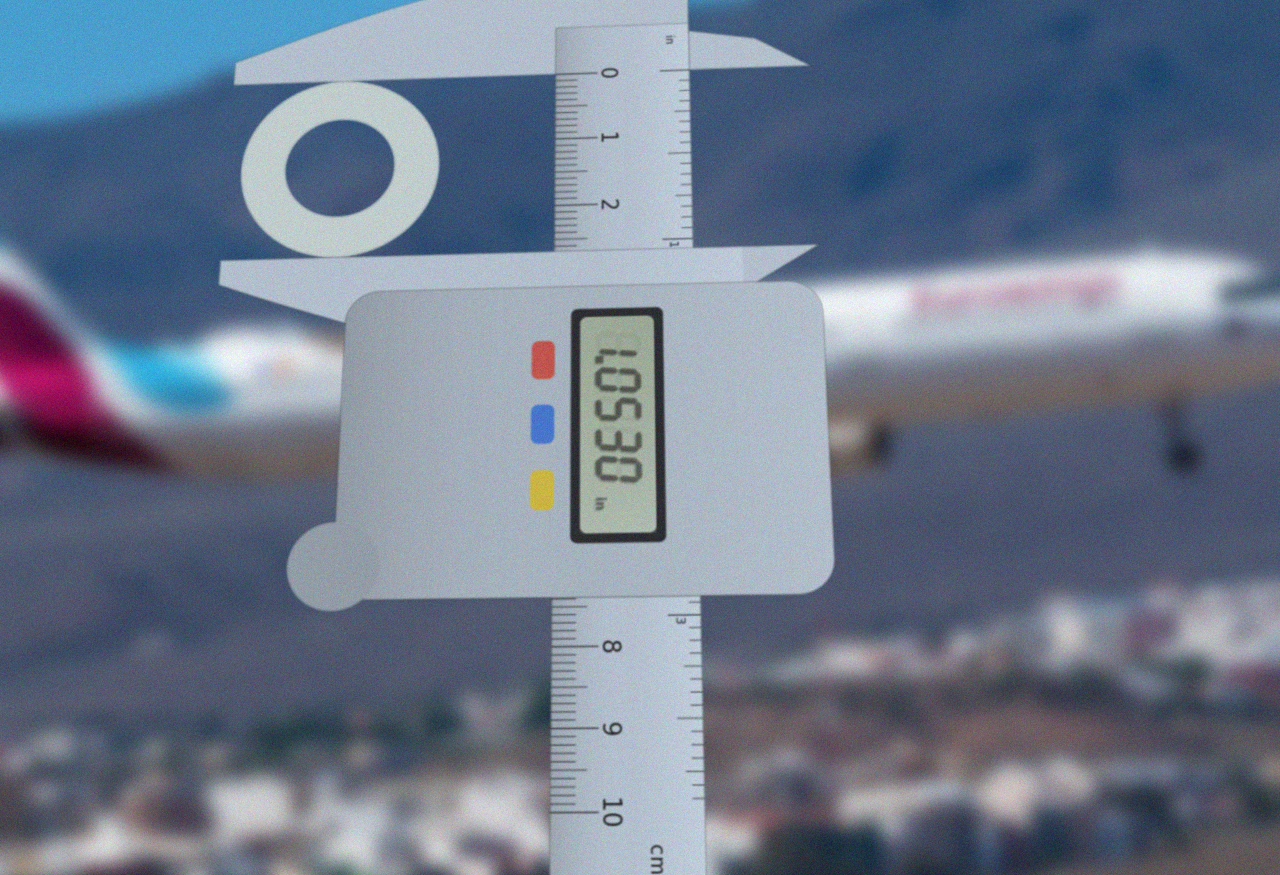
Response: 1.0530 (in)
